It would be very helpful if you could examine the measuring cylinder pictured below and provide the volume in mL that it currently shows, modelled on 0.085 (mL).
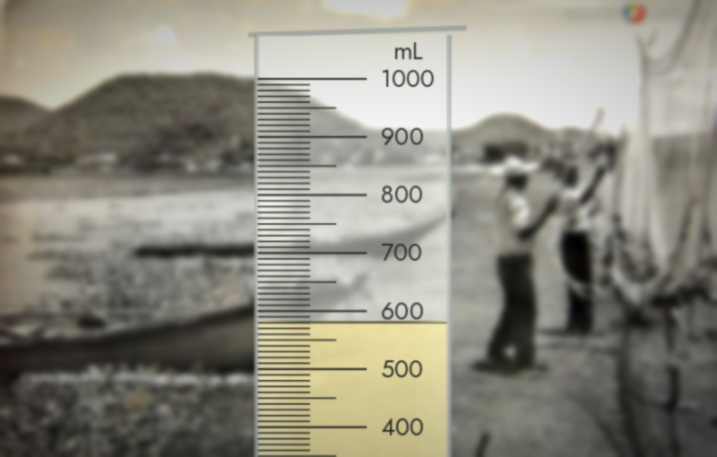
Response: 580 (mL)
